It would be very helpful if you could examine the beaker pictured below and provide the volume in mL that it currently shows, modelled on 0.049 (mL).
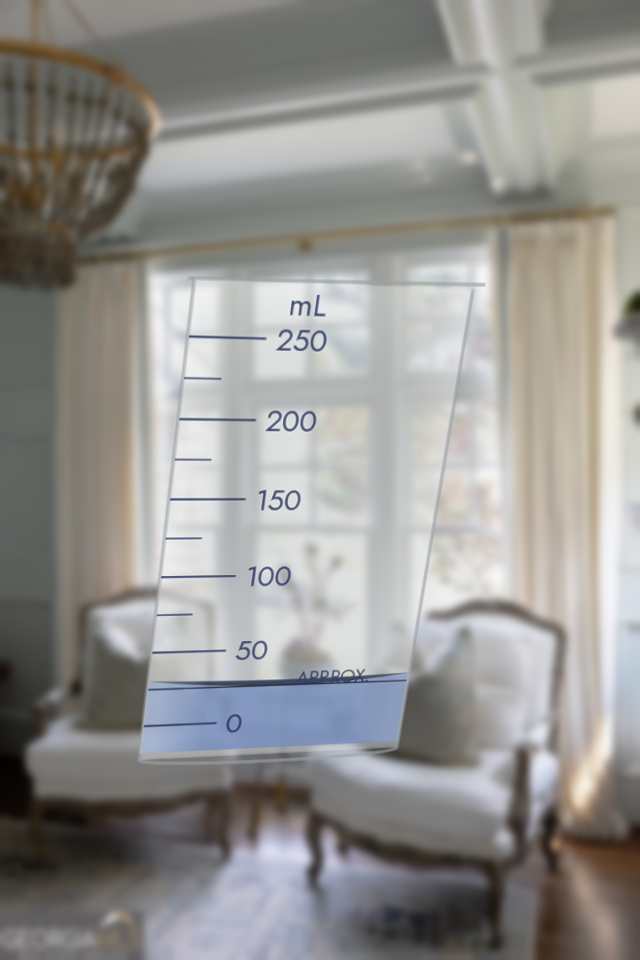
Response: 25 (mL)
